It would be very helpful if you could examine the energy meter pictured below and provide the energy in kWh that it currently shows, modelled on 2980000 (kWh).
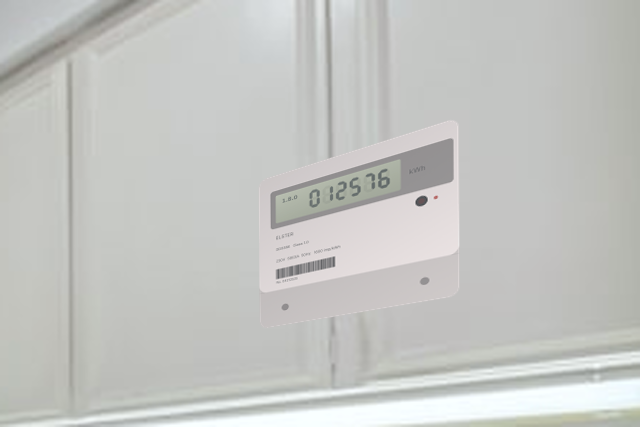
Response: 12576 (kWh)
